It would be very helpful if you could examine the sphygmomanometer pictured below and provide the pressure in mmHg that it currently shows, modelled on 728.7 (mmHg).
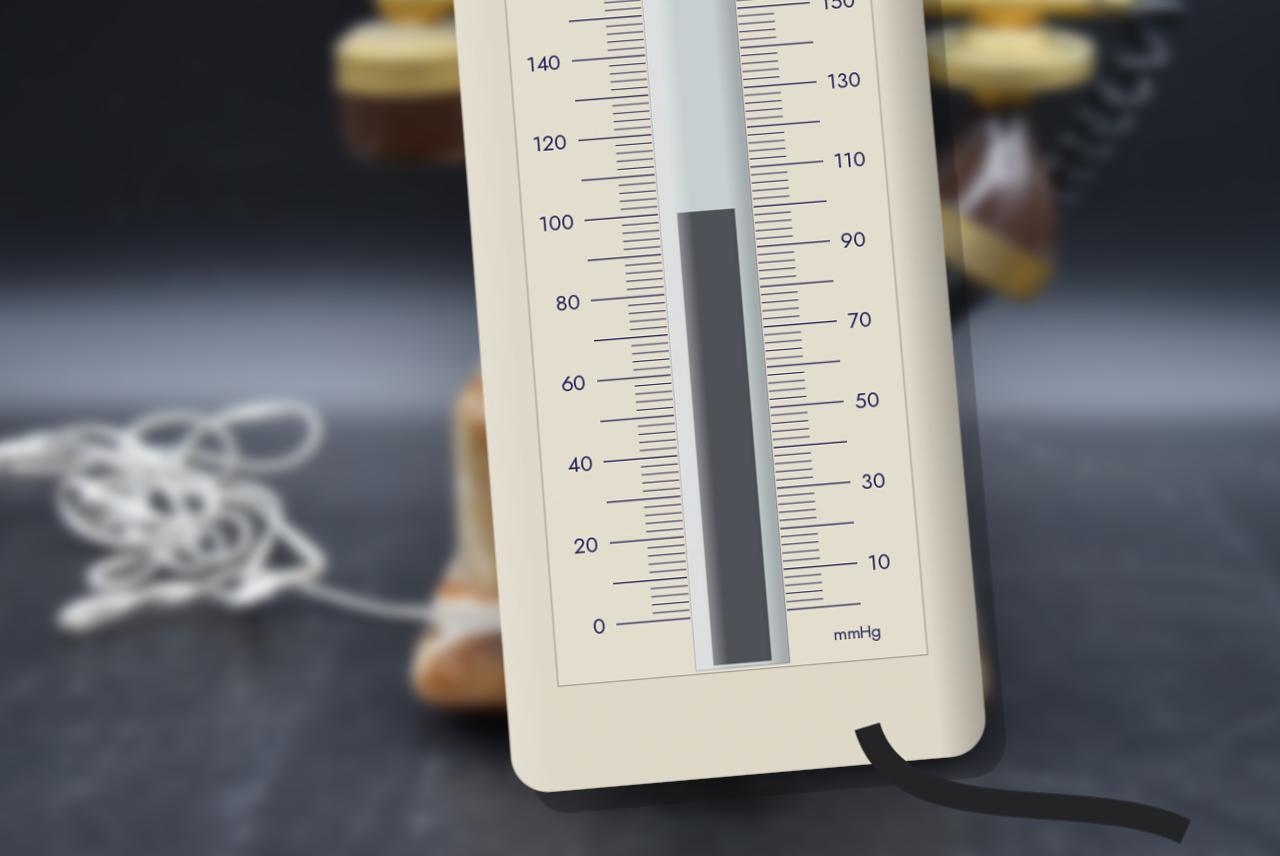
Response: 100 (mmHg)
